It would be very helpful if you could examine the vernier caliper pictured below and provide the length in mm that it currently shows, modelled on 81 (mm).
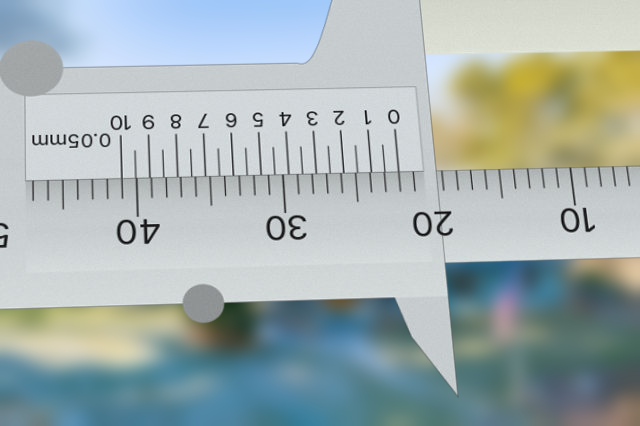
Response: 22.0 (mm)
